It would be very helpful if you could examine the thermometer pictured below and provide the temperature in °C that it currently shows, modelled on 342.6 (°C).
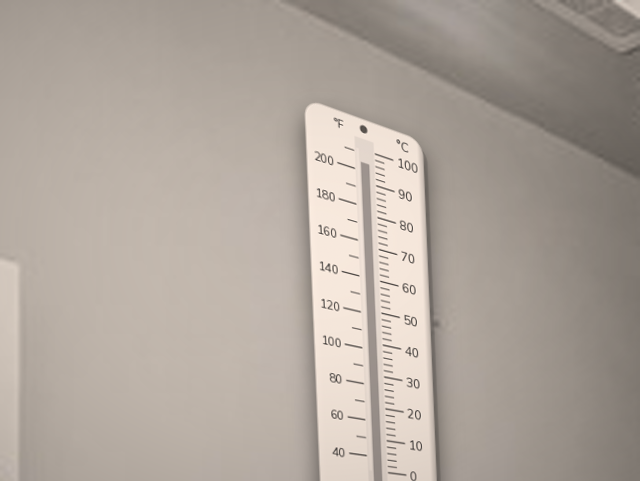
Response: 96 (°C)
